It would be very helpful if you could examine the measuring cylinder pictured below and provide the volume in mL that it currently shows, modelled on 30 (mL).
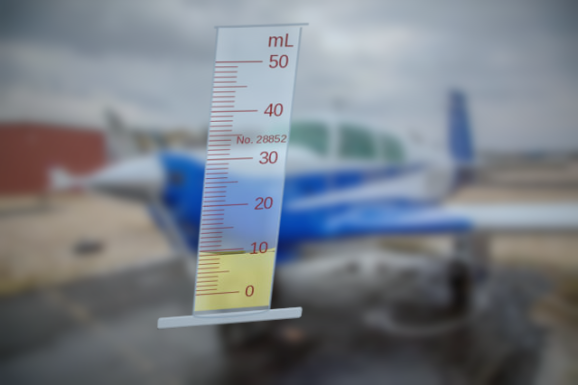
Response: 9 (mL)
